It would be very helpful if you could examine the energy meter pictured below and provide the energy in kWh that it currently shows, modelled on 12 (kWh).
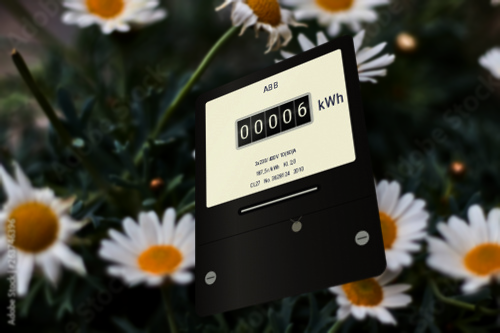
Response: 6 (kWh)
